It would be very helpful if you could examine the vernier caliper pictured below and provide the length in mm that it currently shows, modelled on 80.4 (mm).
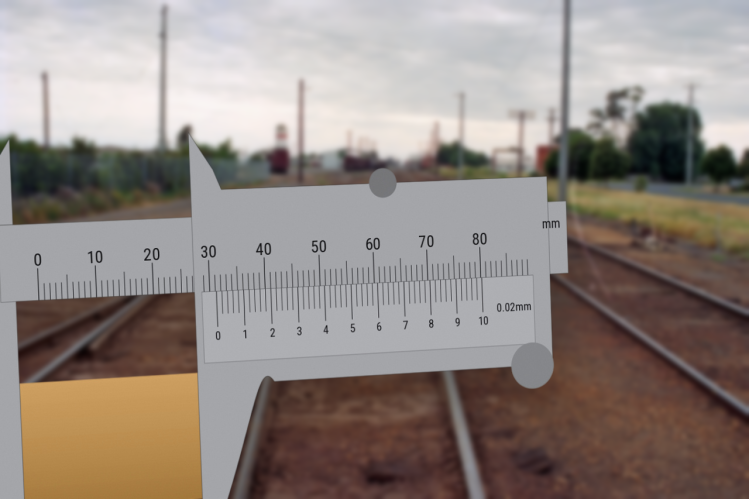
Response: 31.2 (mm)
